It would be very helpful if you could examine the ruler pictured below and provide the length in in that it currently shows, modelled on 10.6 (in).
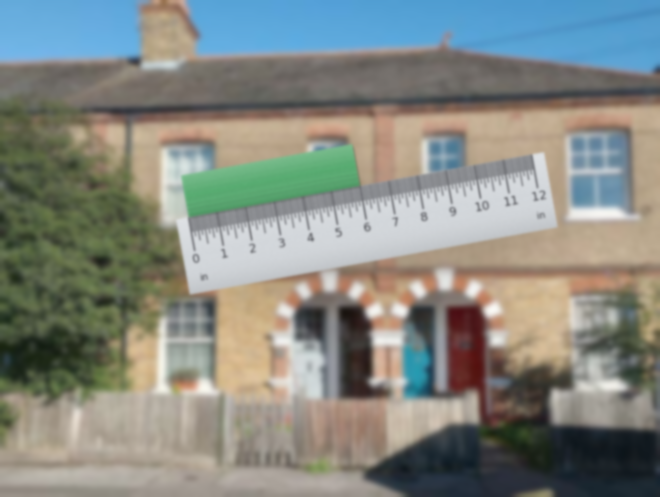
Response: 6 (in)
